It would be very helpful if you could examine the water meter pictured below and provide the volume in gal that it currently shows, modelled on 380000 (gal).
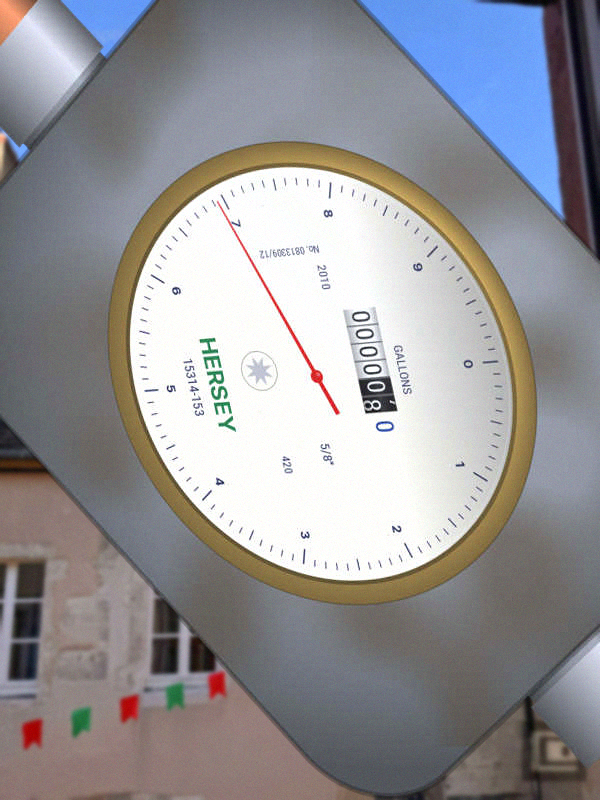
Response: 76.9 (gal)
